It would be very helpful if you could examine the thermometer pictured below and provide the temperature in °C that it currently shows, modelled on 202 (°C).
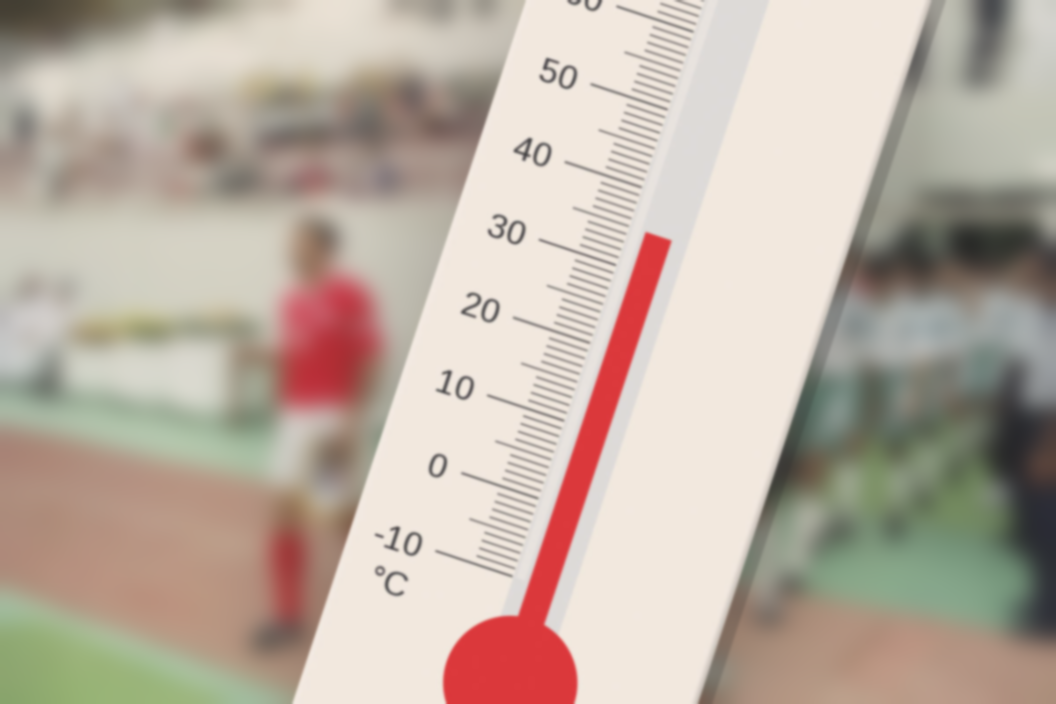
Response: 35 (°C)
